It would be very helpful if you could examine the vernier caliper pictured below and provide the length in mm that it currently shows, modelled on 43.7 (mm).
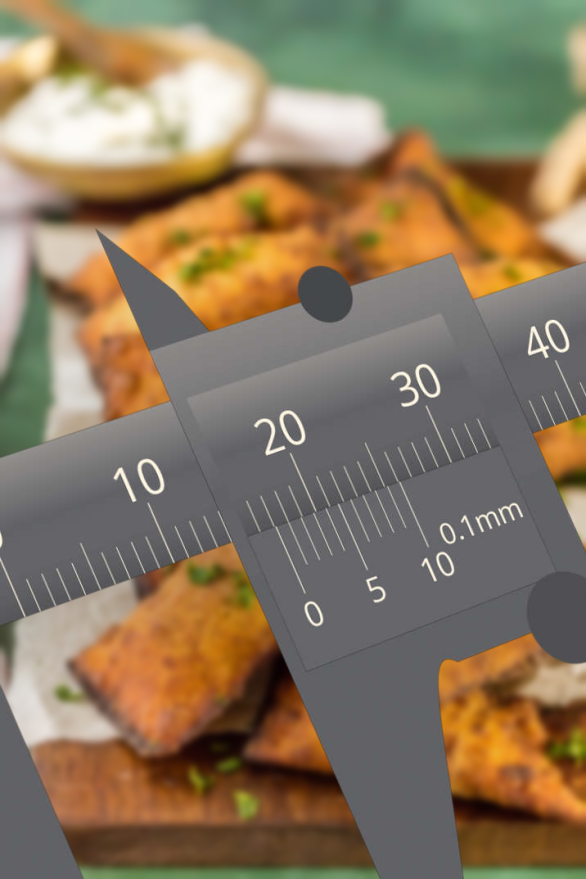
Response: 17.1 (mm)
